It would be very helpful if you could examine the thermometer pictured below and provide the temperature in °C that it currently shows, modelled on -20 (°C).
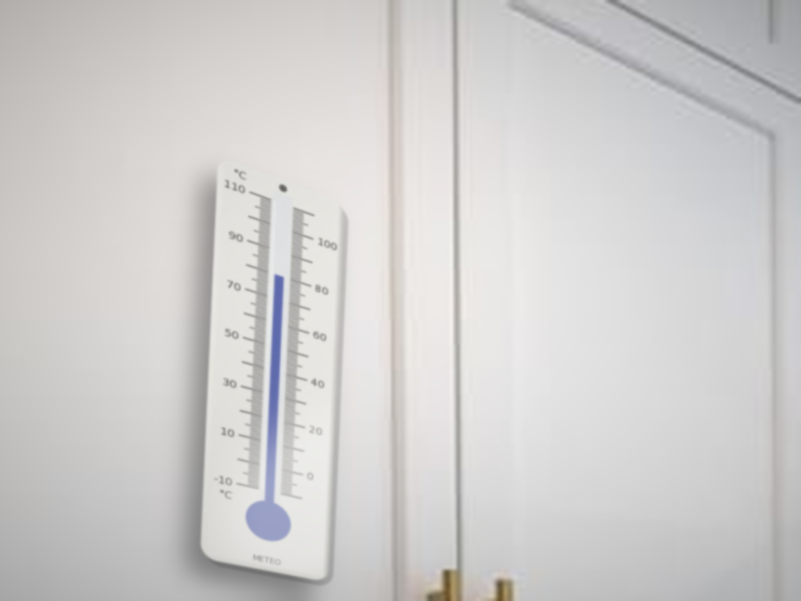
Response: 80 (°C)
